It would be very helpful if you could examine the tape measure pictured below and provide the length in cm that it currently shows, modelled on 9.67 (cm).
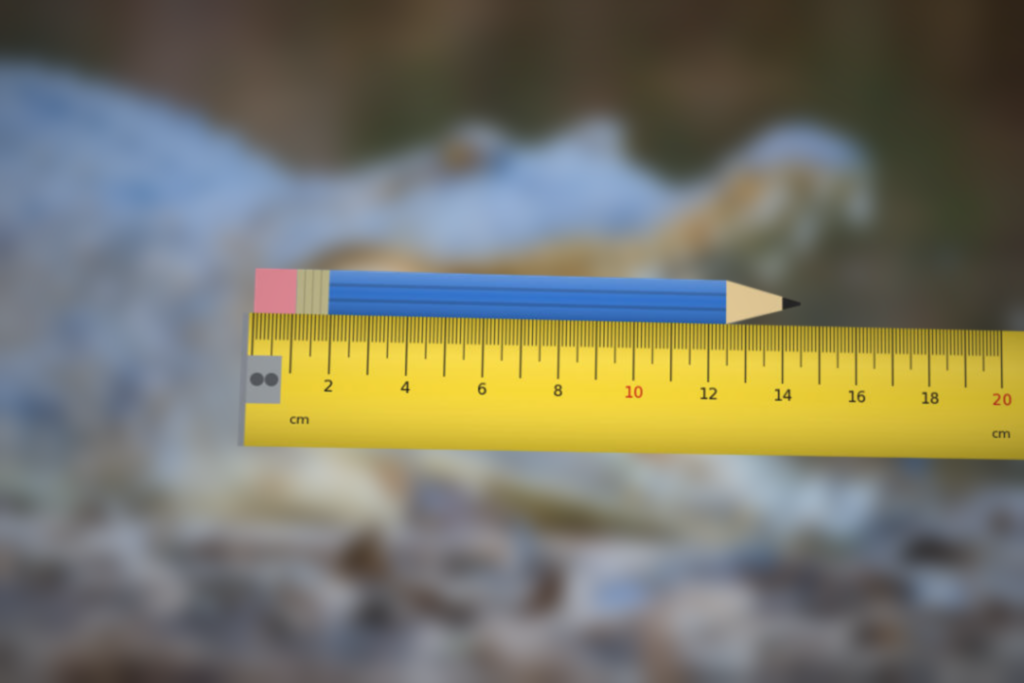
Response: 14.5 (cm)
